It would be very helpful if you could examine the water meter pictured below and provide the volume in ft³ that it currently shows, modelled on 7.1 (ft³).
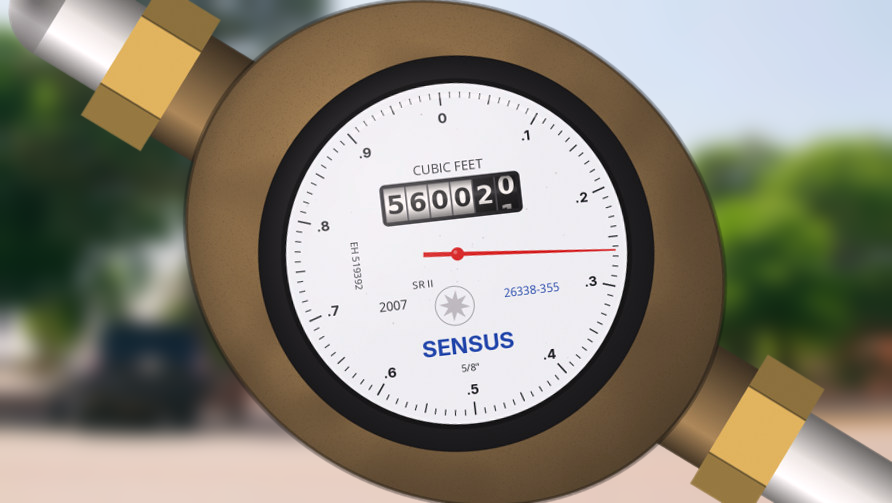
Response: 560020.26 (ft³)
